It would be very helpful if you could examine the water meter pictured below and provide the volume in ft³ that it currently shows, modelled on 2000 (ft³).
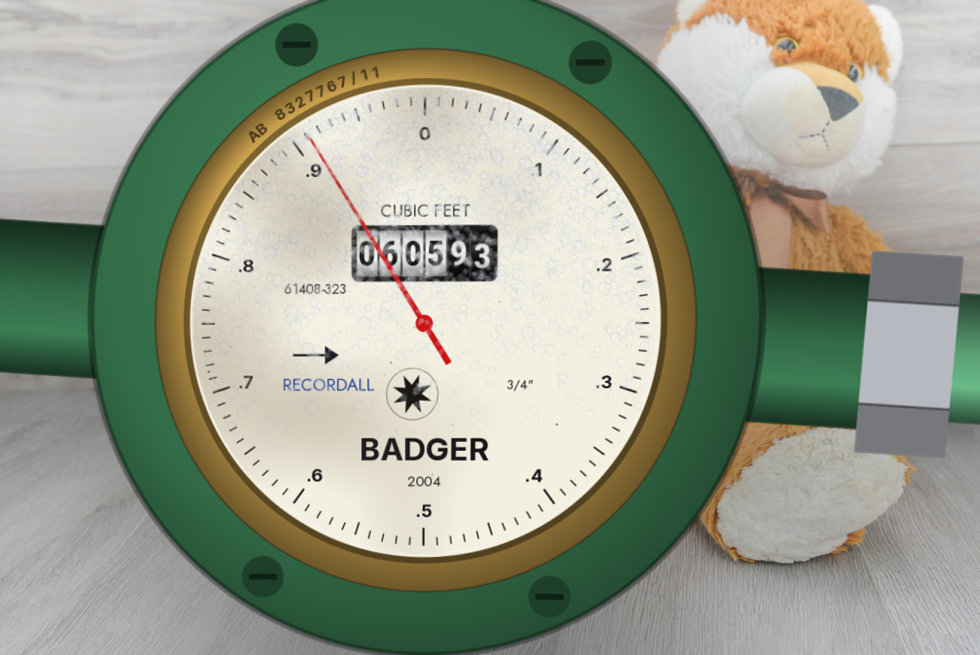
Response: 60592.91 (ft³)
